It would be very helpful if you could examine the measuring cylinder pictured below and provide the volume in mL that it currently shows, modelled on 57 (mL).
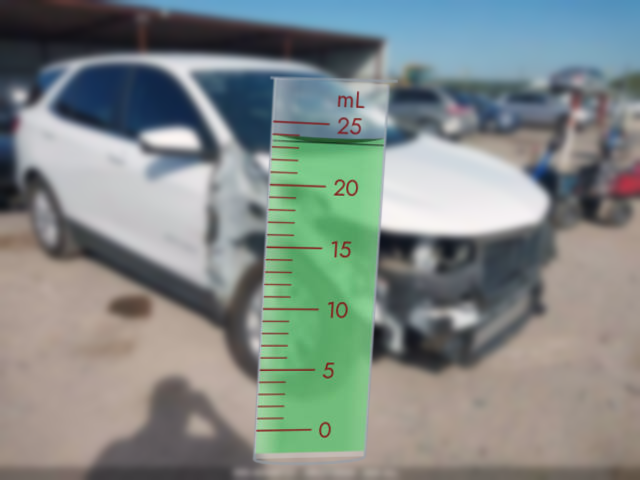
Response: 23.5 (mL)
